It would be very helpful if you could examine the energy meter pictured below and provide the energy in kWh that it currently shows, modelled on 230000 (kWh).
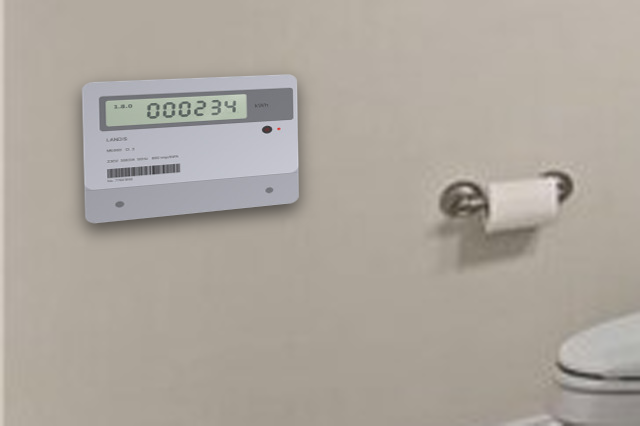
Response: 234 (kWh)
